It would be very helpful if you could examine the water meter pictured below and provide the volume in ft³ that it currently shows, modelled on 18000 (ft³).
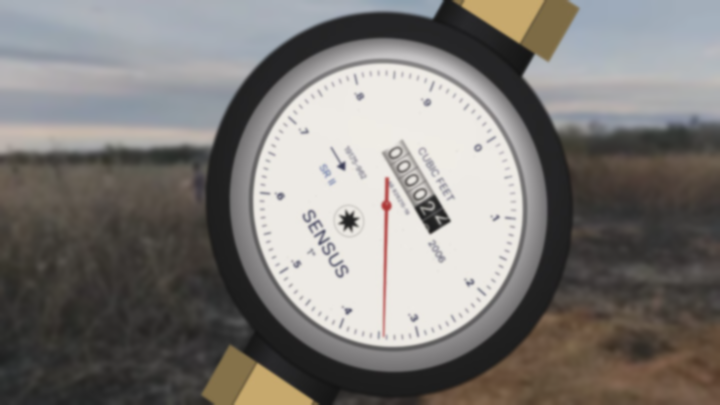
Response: 22.34 (ft³)
